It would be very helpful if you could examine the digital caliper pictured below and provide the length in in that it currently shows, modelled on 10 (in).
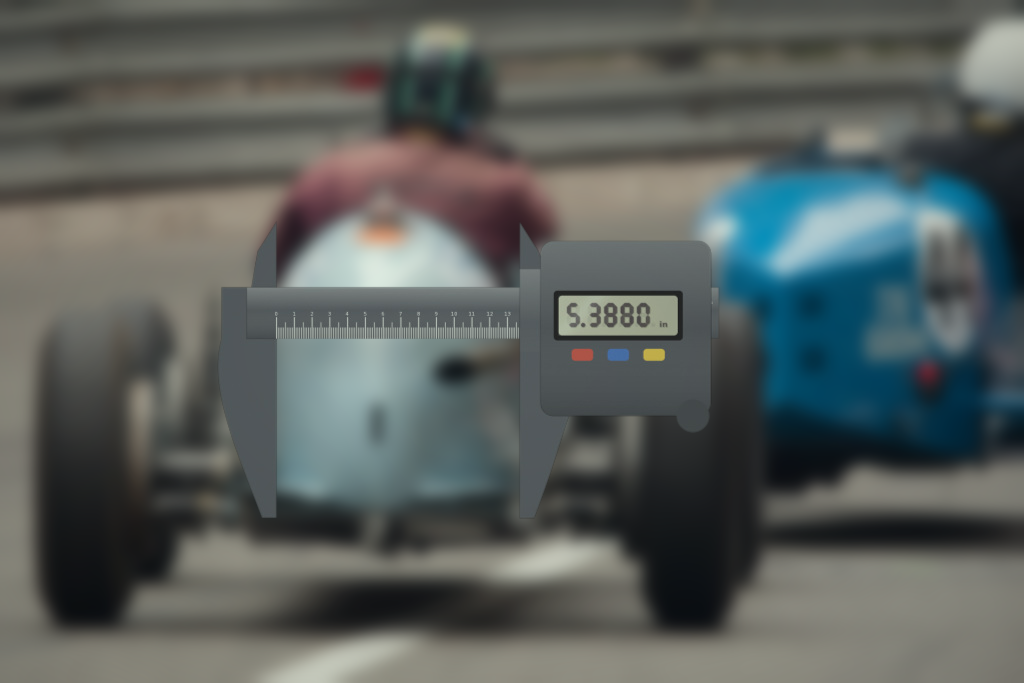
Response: 5.3880 (in)
